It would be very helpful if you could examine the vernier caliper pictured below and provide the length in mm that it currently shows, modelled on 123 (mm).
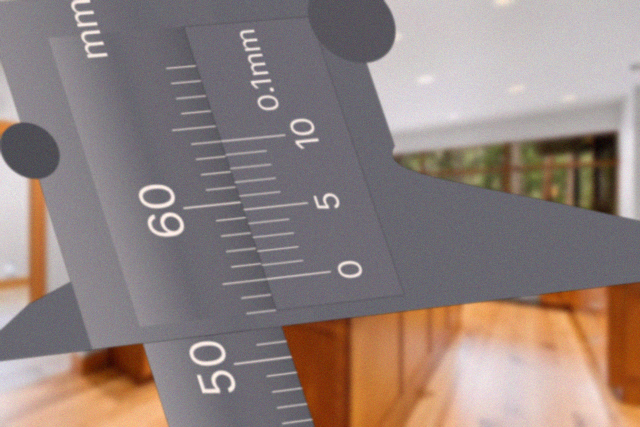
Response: 55.0 (mm)
